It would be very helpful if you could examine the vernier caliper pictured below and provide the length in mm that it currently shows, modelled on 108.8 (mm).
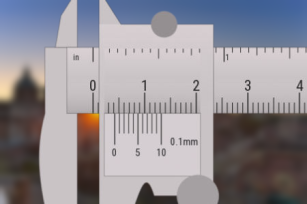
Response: 4.2 (mm)
